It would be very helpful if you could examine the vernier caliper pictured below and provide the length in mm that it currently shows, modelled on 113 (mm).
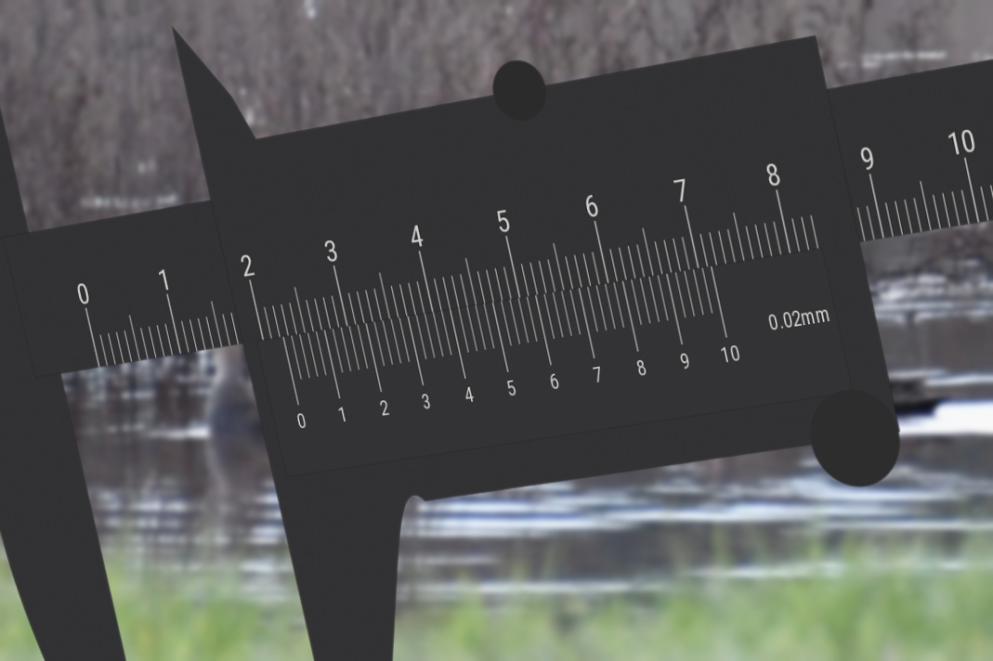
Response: 22.4 (mm)
